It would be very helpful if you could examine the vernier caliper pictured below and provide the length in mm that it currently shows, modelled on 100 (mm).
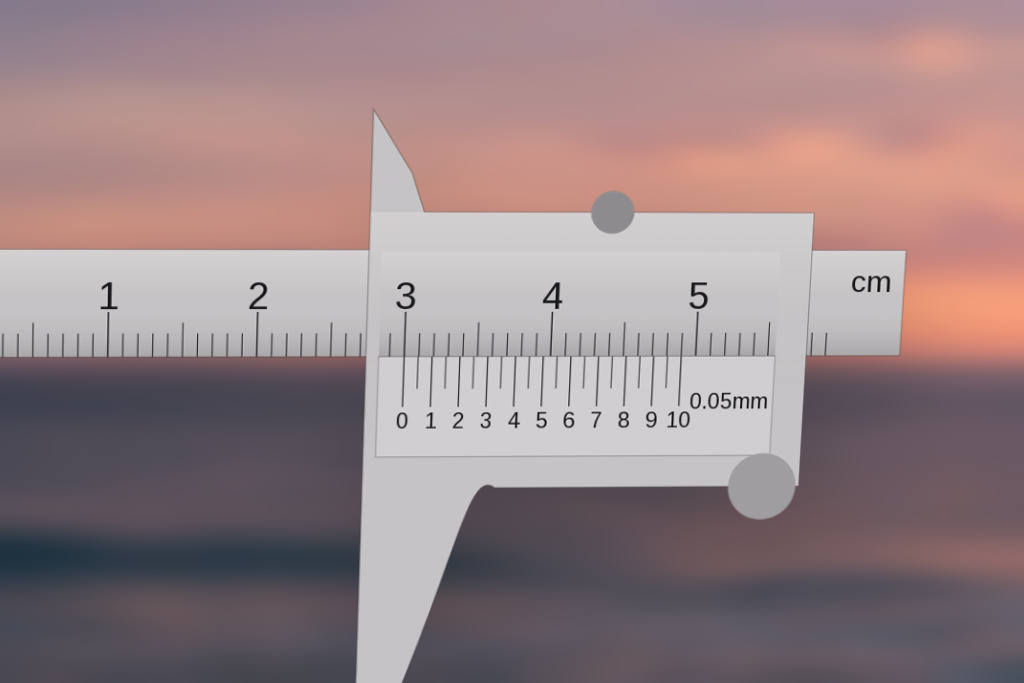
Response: 30.0 (mm)
